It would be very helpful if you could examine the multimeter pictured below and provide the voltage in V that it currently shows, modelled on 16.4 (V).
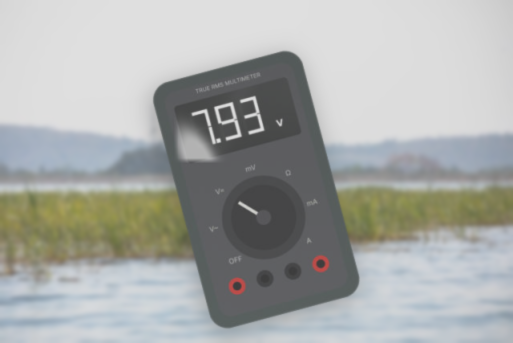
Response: 7.93 (V)
